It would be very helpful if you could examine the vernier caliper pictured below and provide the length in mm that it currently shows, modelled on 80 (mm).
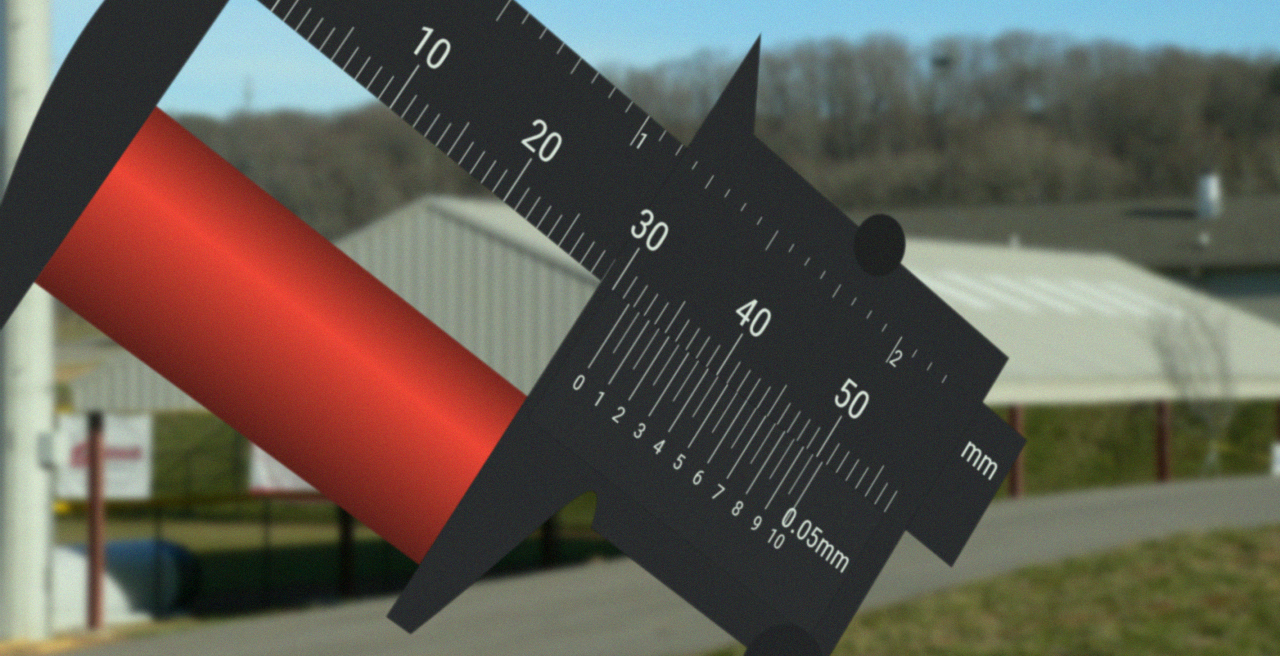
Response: 31.6 (mm)
